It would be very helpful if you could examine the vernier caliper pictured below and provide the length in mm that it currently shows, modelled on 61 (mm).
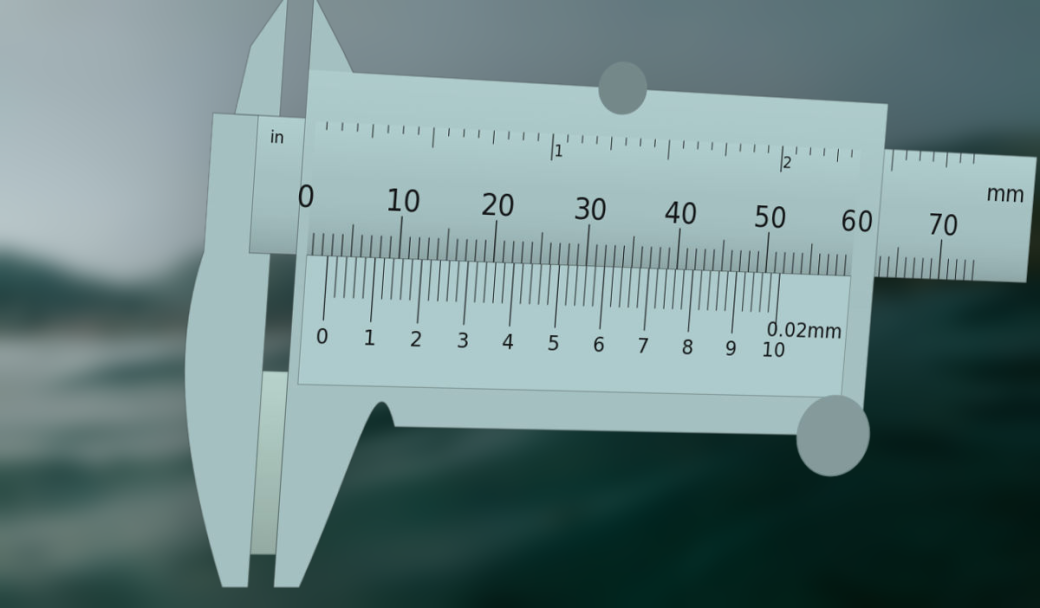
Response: 2.6 (mm)
